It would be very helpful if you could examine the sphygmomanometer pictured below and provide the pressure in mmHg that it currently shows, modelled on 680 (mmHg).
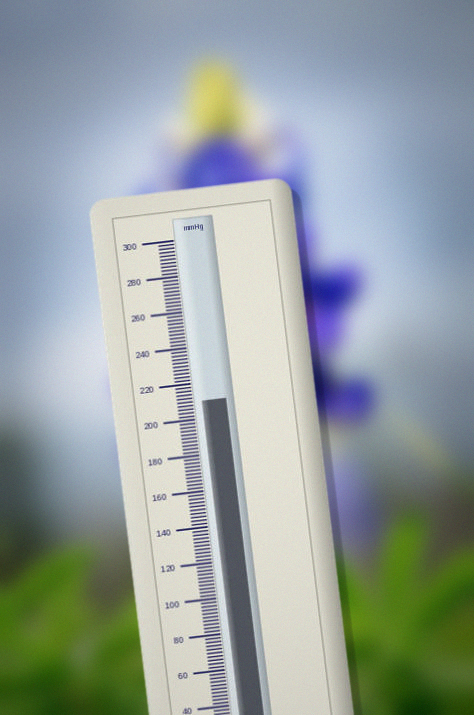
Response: 210 (mmHg)
